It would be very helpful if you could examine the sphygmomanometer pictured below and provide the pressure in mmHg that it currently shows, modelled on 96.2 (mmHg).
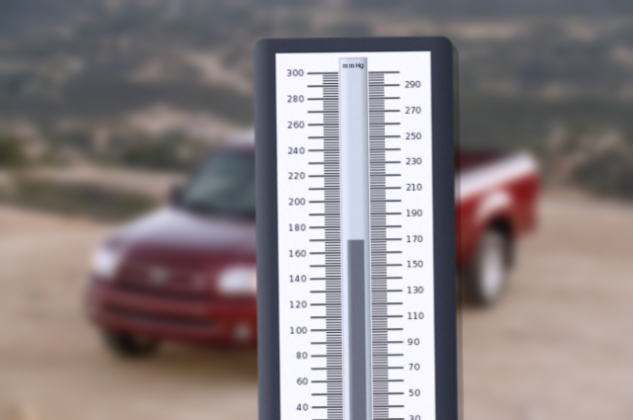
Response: 170 (mmHg)
